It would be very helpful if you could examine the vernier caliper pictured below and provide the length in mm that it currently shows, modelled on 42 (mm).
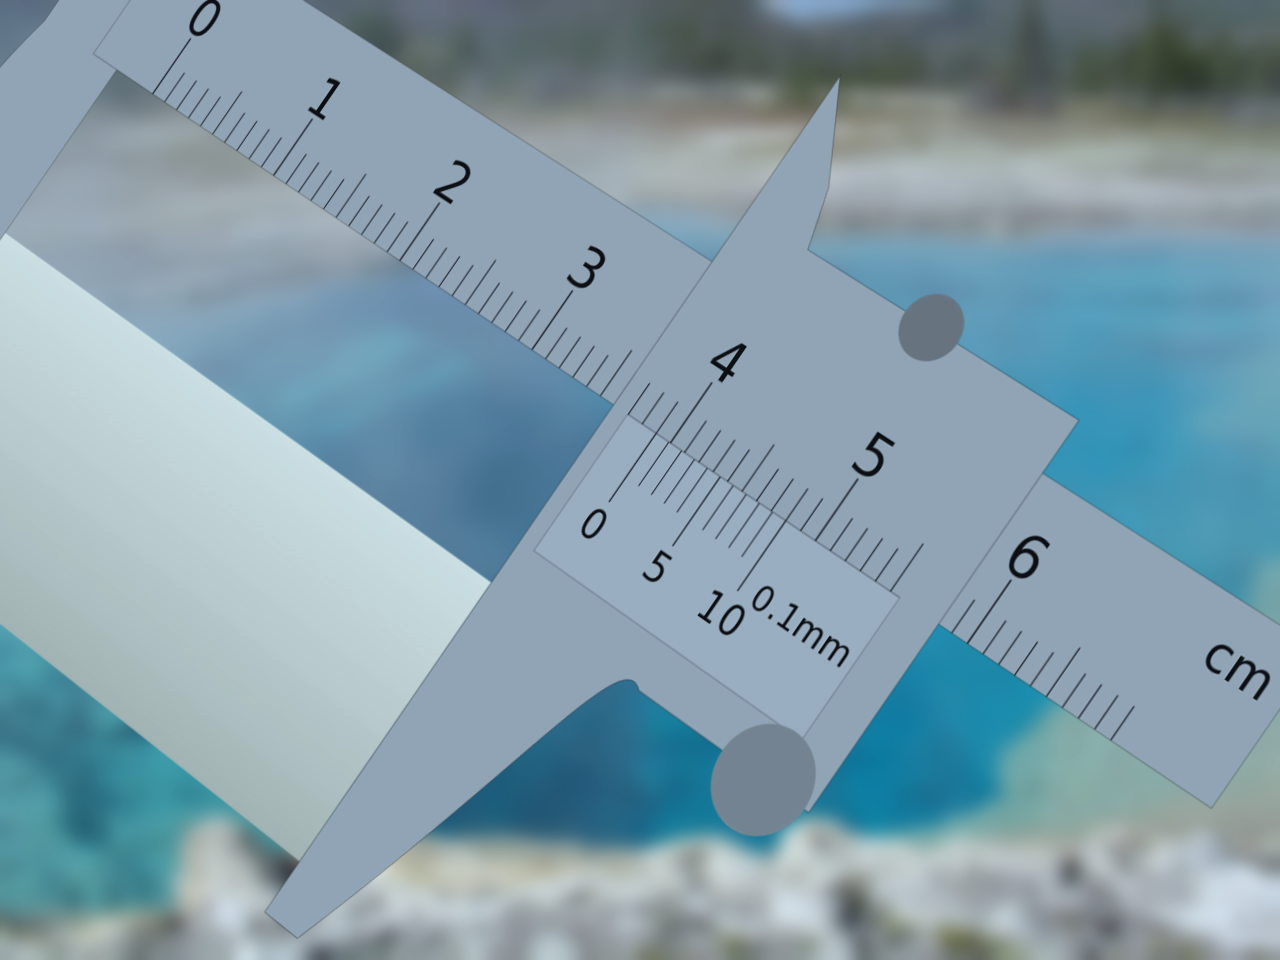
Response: 39.0 (mm)
